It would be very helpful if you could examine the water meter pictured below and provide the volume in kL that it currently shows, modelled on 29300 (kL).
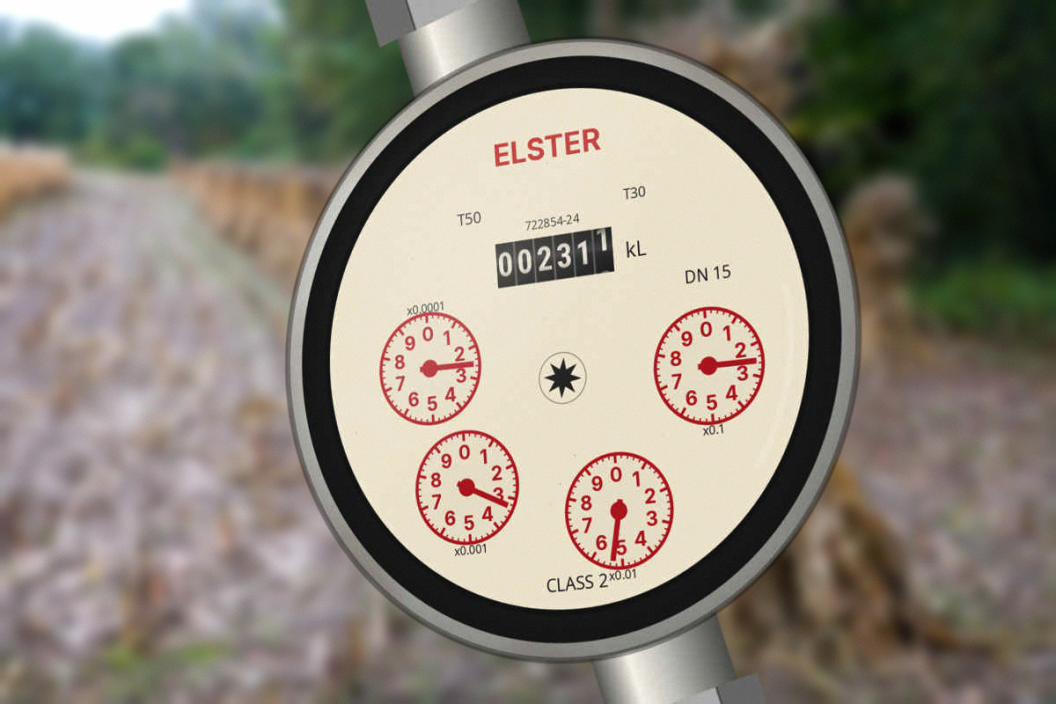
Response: 2311.2532 (kL)
